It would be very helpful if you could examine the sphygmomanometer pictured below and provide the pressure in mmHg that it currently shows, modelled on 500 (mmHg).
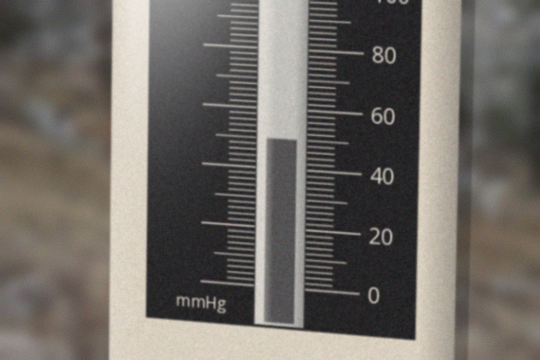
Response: 50 (mmHg)
